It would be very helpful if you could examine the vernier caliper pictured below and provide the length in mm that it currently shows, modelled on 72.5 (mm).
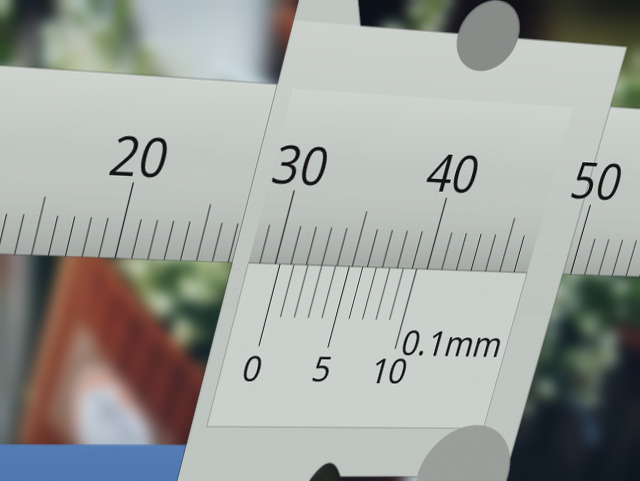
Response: 30.3 (mm)
